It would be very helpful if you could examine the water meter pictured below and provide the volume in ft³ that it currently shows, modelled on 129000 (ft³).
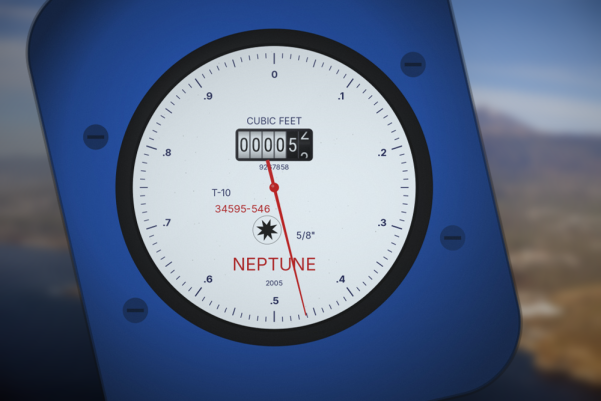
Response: 52.46 (ft³)
